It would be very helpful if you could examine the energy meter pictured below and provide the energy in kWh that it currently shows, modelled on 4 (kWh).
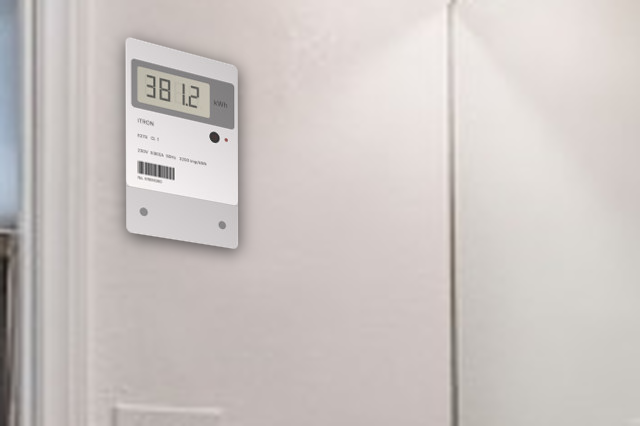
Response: 381.2 (kWh)
